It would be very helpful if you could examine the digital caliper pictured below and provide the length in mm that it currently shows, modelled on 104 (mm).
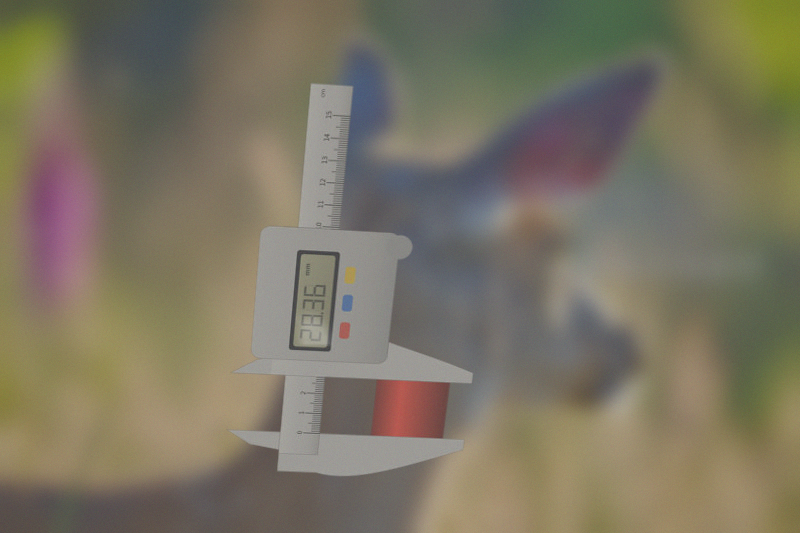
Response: 28.36 (mm)
